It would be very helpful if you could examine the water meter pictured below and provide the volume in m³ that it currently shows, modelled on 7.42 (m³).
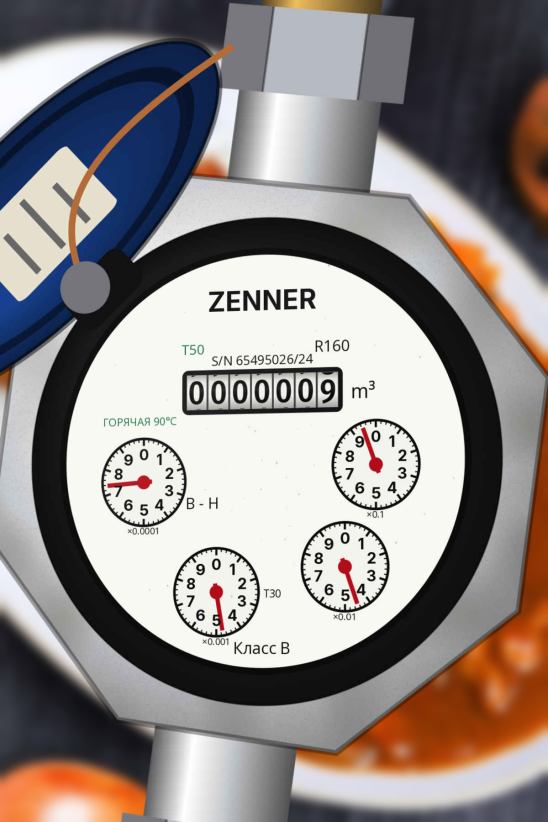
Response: 8.9447 (m³)
